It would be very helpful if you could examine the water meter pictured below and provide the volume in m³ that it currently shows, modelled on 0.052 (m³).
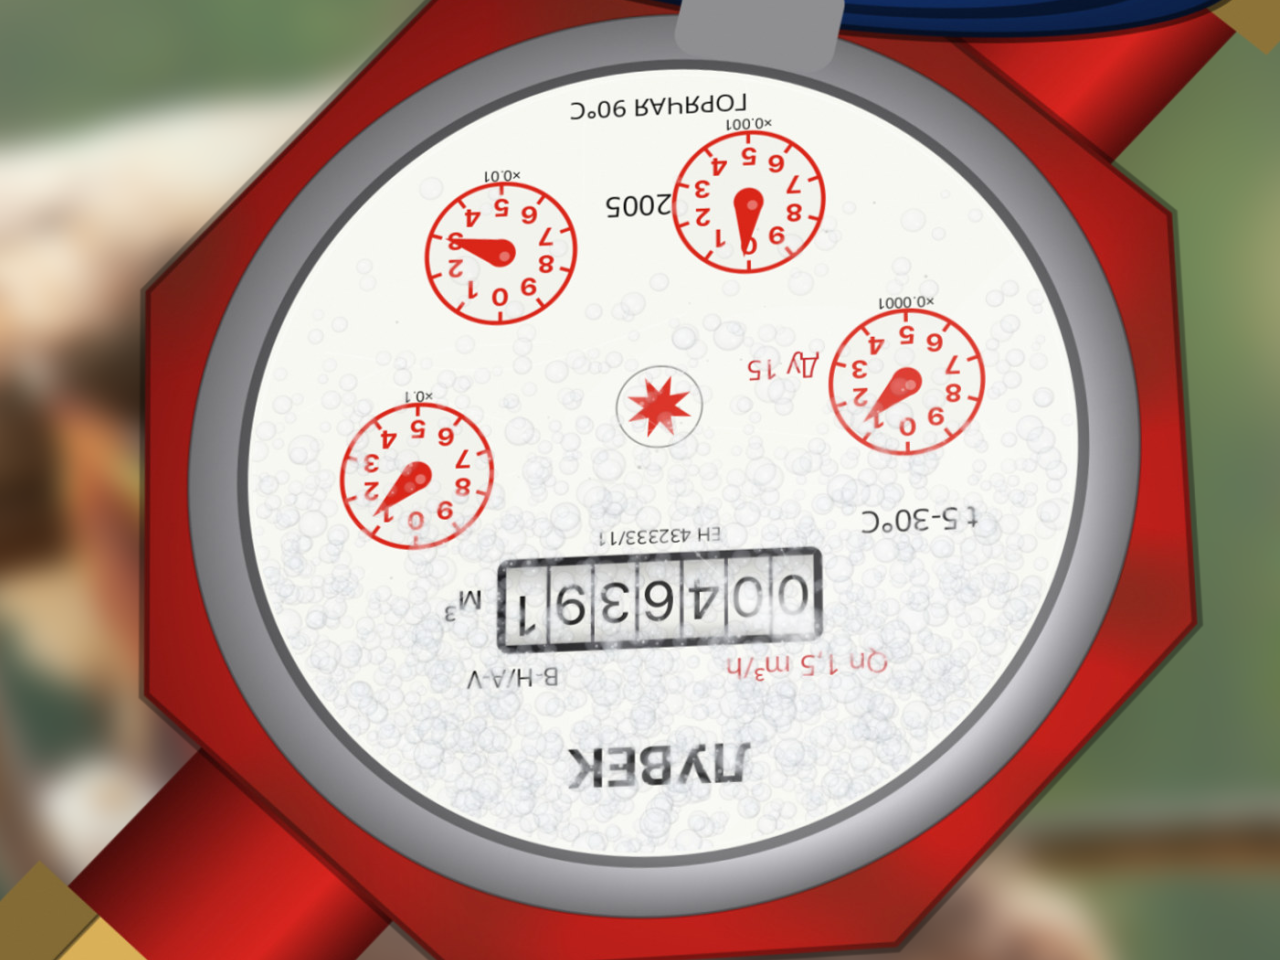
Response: 46391.1301 (m³)
